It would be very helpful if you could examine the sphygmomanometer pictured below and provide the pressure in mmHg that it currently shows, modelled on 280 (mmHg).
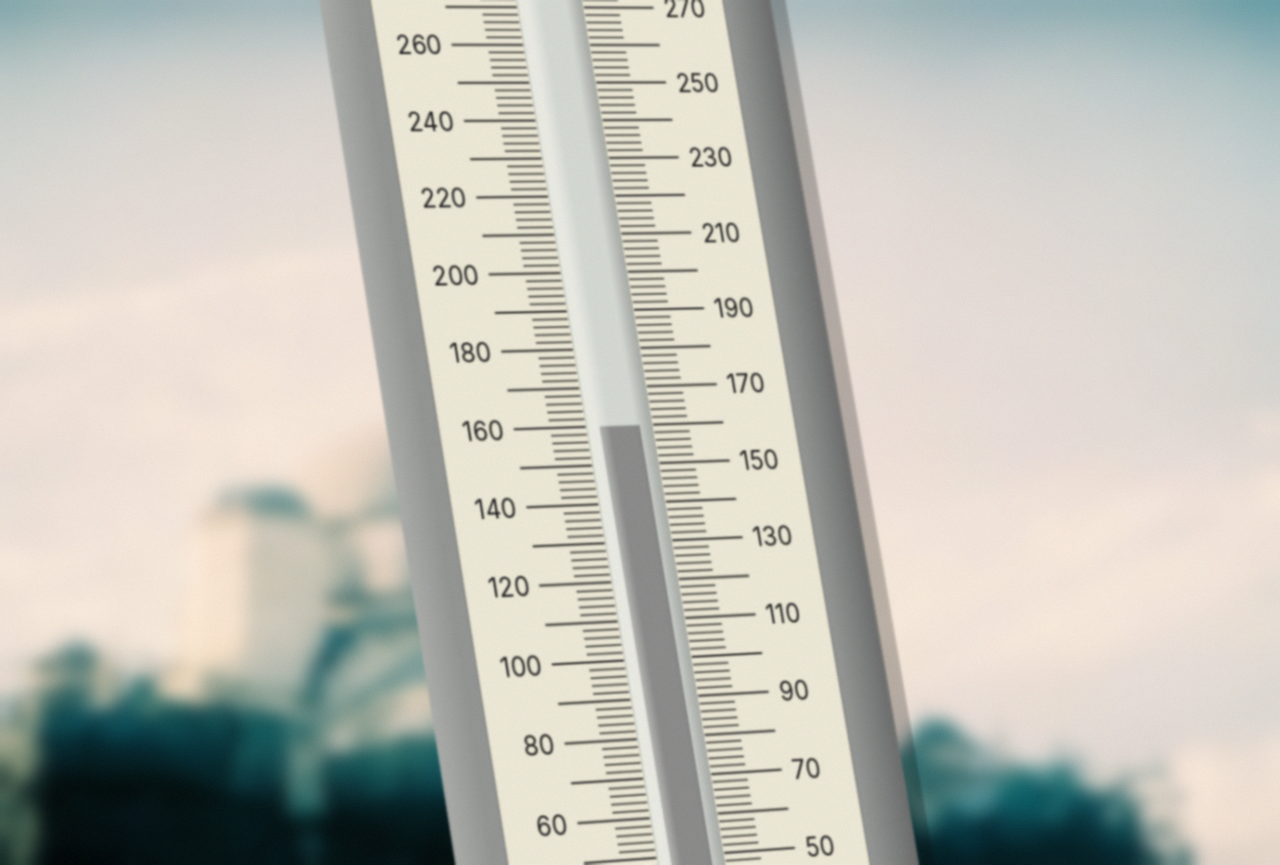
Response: 160 (mmHg)
